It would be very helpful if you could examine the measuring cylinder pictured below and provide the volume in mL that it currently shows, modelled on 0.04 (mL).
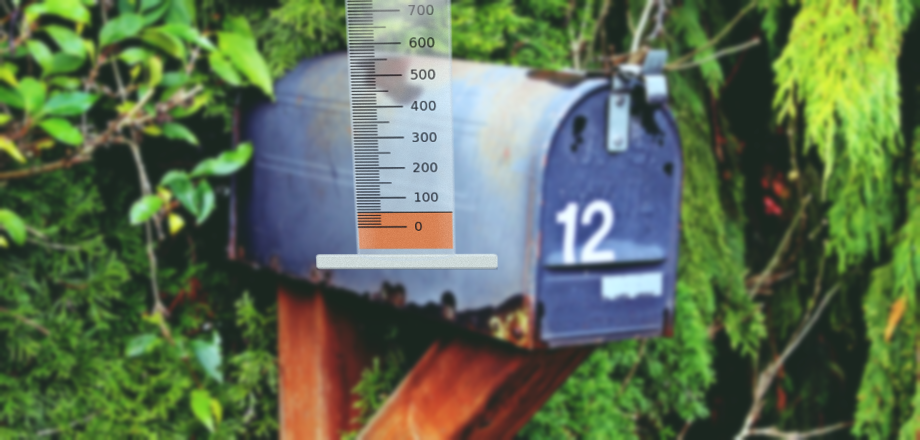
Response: 50 (mL)
